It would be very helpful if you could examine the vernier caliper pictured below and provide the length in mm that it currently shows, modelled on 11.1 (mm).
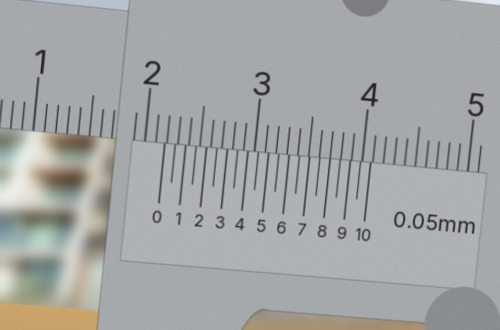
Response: 21.8 (mm)
